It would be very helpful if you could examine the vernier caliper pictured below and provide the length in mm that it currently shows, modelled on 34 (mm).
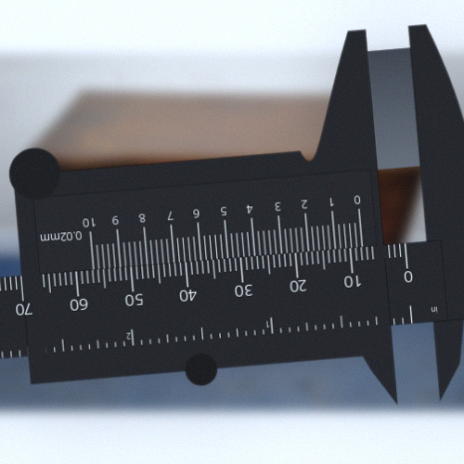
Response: 7.8 (mm)
